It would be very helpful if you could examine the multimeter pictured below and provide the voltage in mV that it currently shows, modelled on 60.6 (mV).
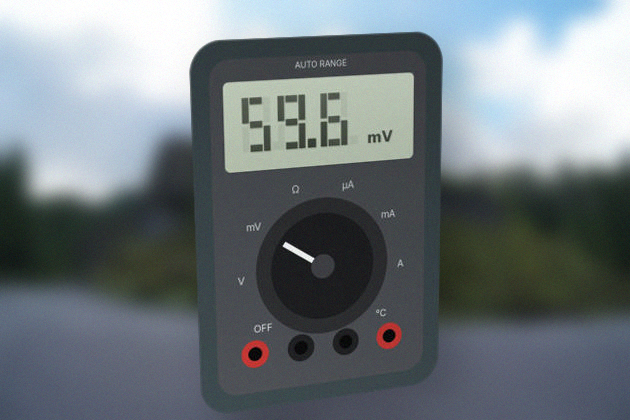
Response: 59.6 (mV)
